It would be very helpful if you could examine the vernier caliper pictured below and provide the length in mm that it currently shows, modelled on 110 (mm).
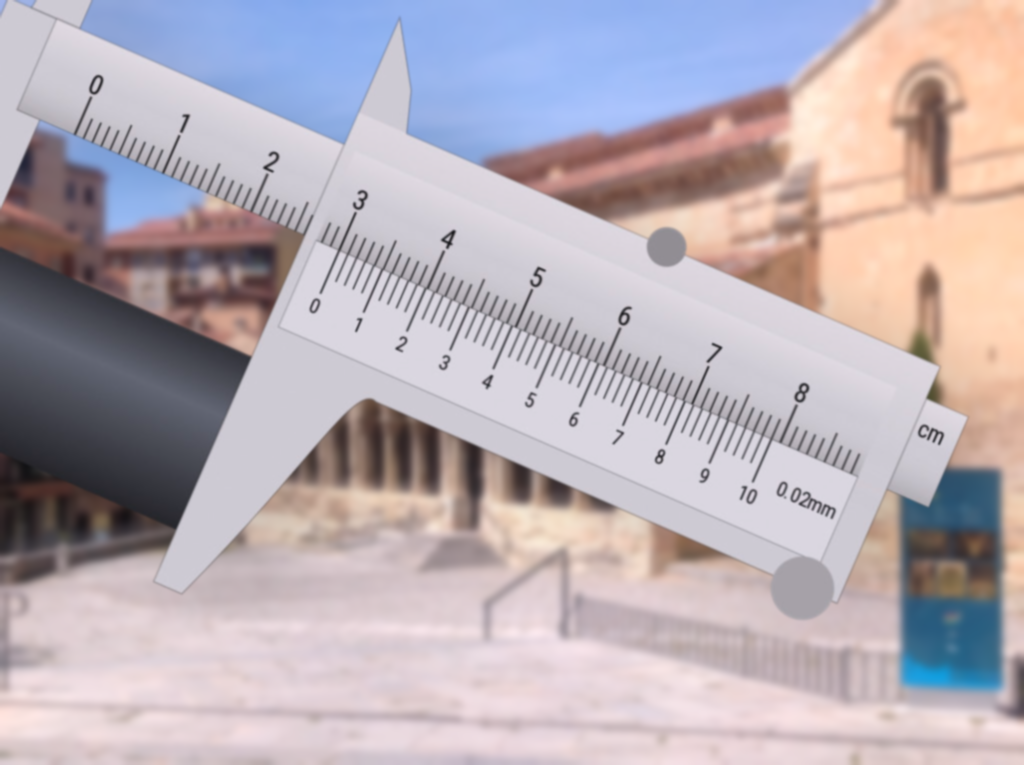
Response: 30.0 (mm)
